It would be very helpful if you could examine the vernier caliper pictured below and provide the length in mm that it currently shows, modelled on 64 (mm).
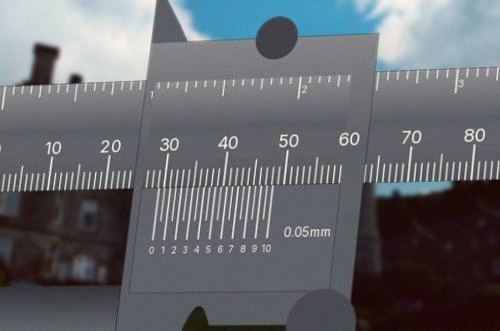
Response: 29.2 (mm)
